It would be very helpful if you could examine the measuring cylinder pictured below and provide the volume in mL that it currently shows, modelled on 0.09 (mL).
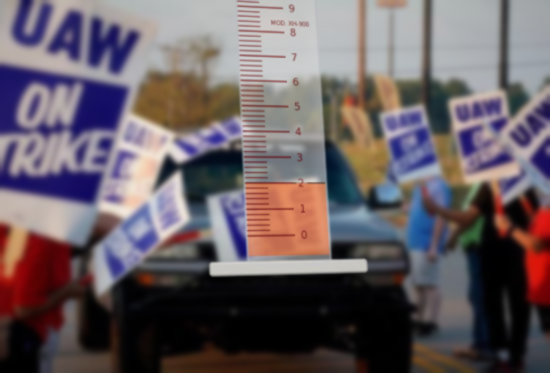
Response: 2 (mL)
